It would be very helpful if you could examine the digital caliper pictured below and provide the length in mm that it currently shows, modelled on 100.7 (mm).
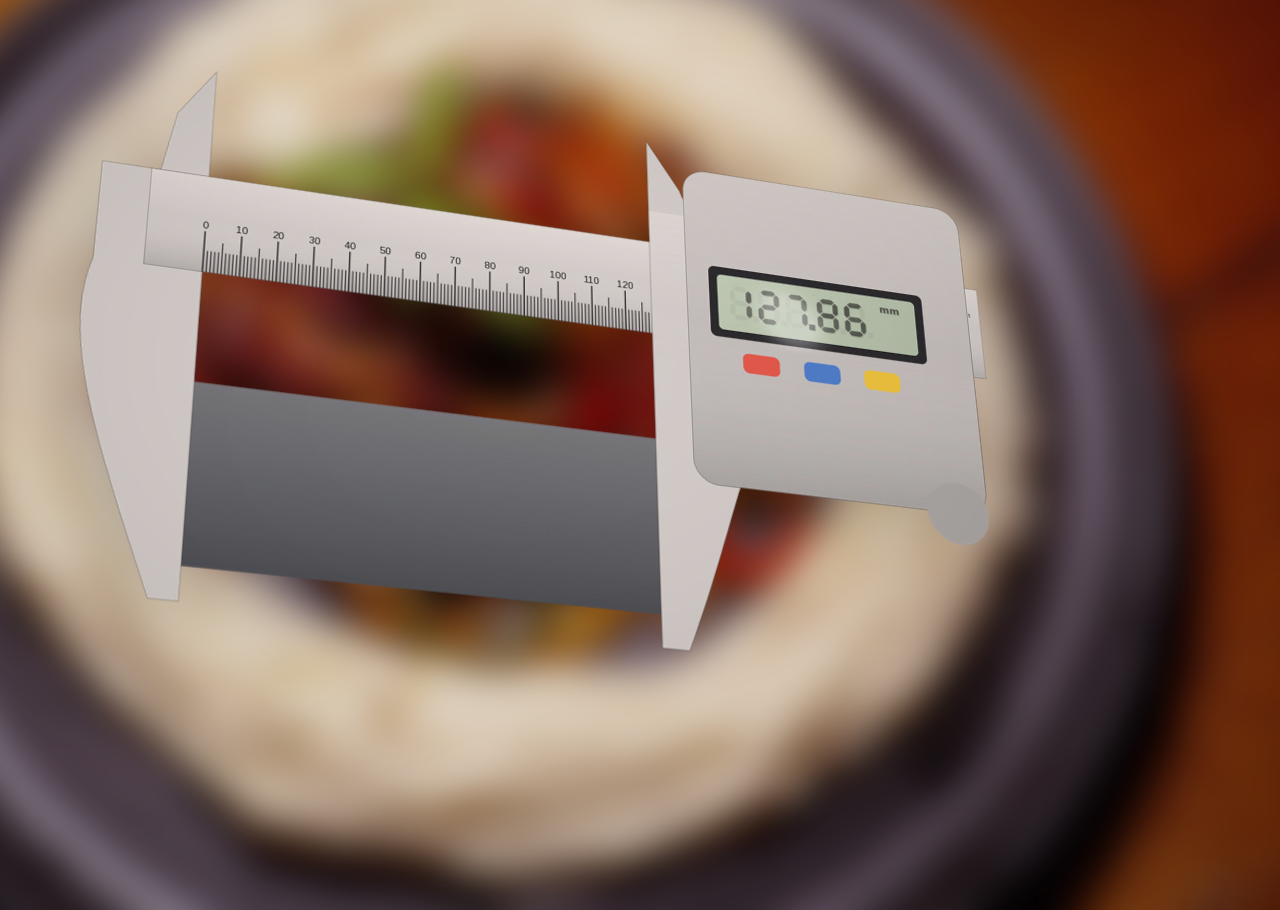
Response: 127.86 (mm)
